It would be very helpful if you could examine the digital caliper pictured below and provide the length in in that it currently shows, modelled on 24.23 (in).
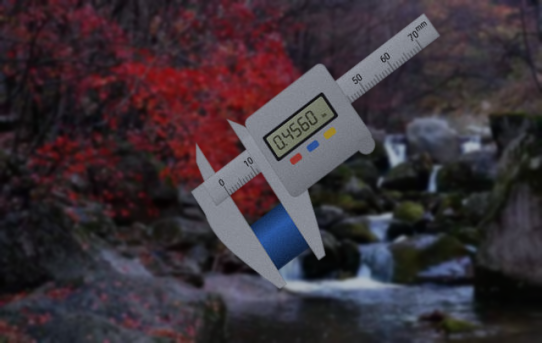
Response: 0.4560 (in)
